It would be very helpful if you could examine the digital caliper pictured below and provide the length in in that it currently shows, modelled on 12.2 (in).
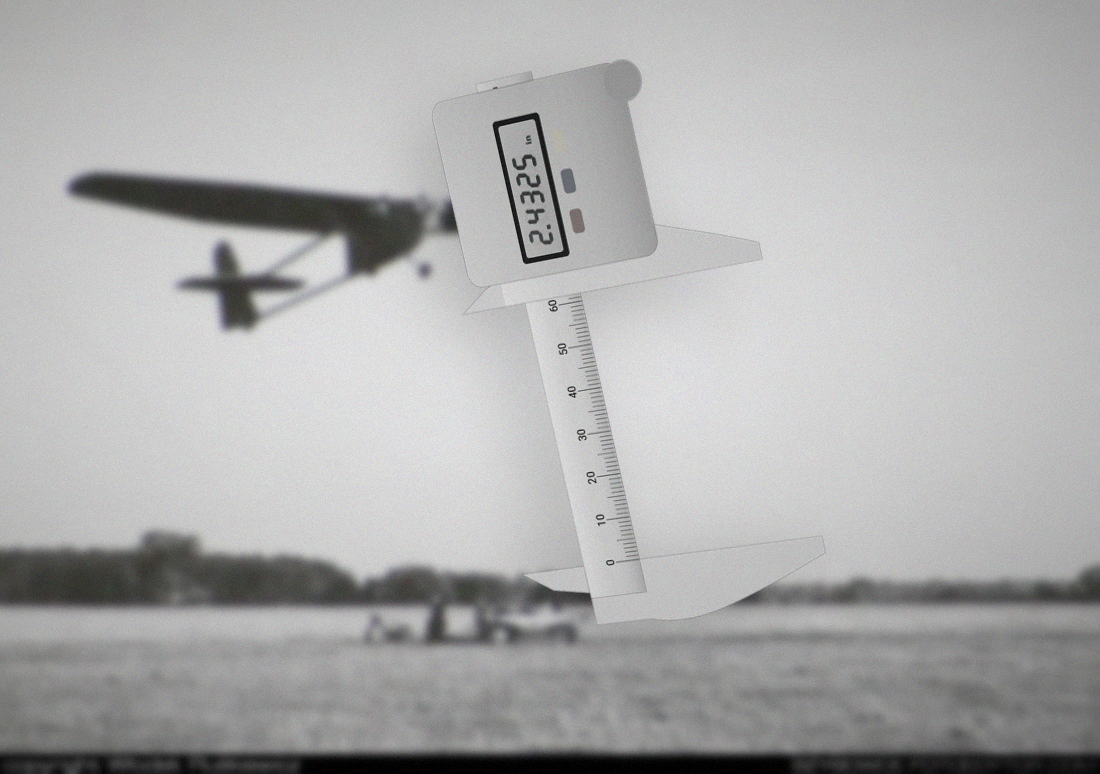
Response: 2.4325 (in)
